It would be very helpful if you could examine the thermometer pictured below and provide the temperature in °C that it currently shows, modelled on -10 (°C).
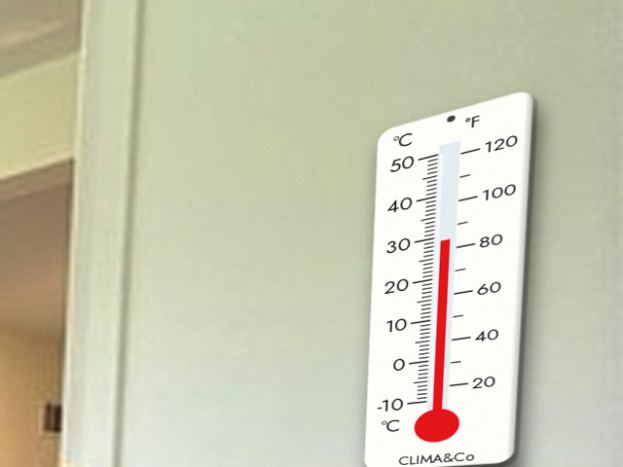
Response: 29 (°C)
